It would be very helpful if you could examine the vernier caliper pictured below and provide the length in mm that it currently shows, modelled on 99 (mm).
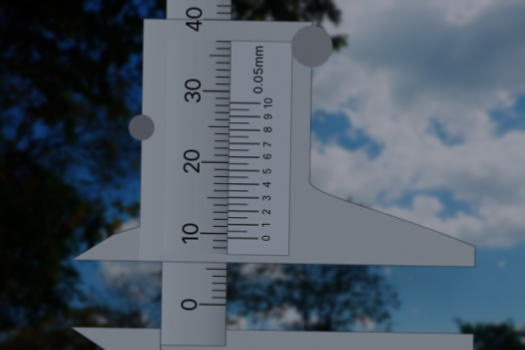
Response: 9.4 (mm)
